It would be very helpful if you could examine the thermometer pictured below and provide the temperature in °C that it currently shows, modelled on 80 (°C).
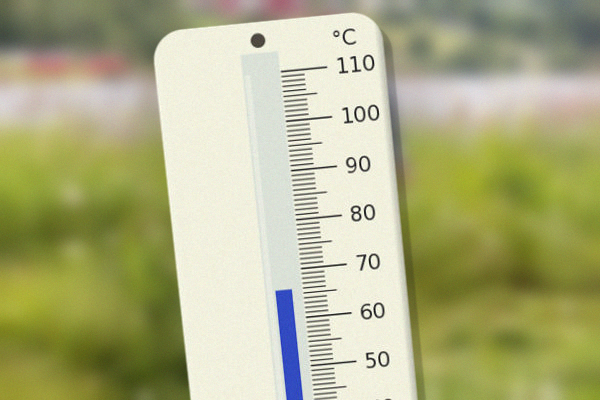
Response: 66 (°C)
